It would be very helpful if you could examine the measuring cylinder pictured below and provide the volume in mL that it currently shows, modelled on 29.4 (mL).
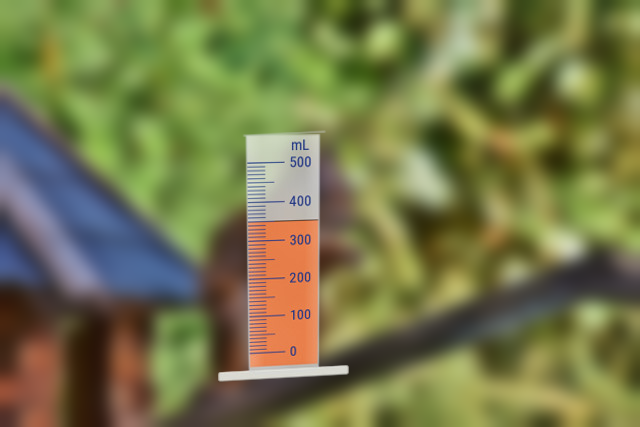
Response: 350 (mL)
